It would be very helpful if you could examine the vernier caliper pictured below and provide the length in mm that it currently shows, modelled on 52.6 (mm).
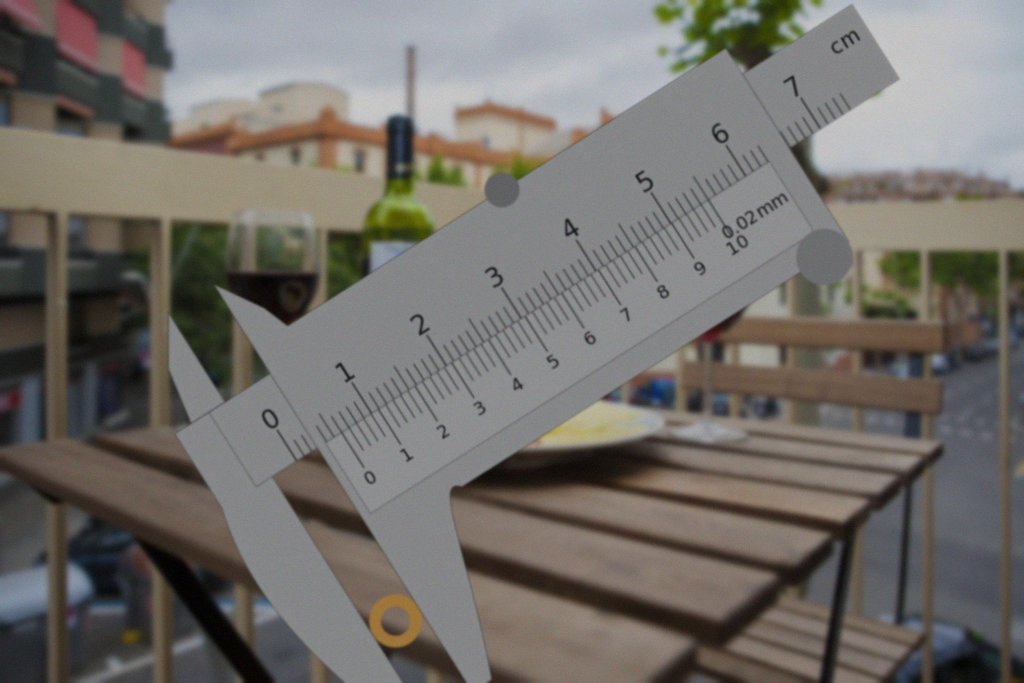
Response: 6.0 (mm)
